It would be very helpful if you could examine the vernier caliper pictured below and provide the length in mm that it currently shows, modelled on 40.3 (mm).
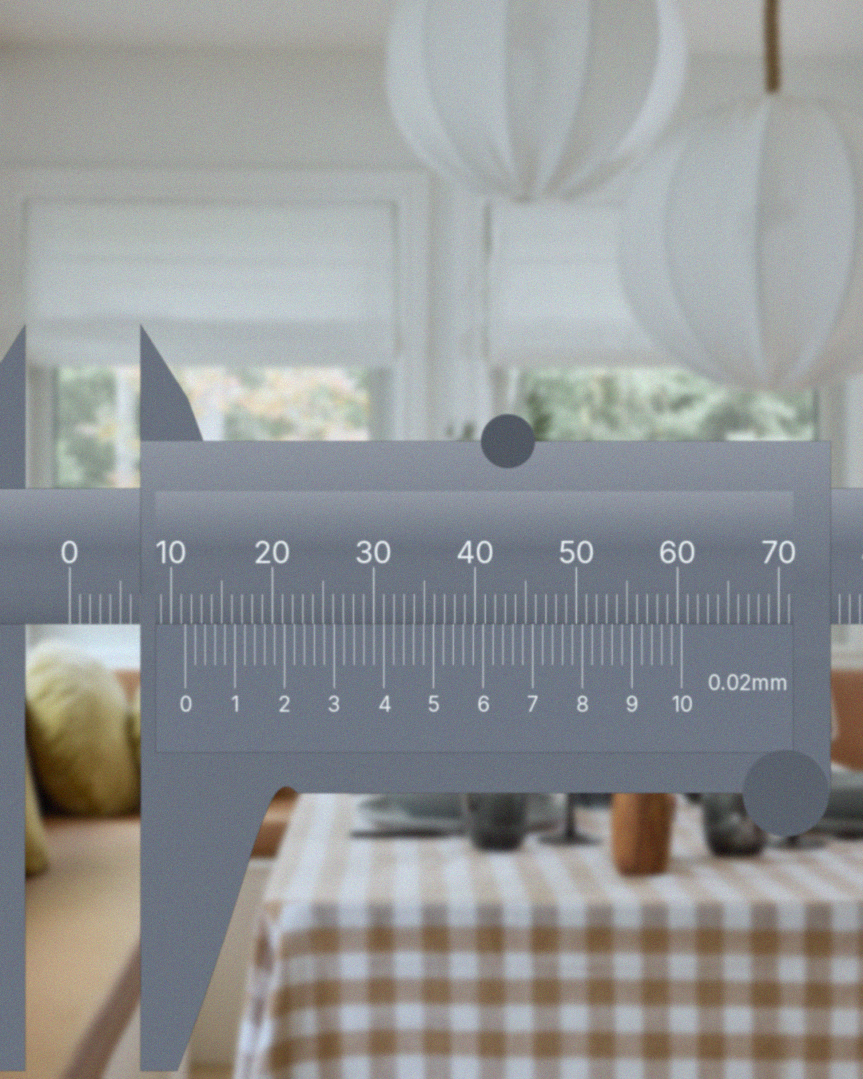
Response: 11.4 (mm)
